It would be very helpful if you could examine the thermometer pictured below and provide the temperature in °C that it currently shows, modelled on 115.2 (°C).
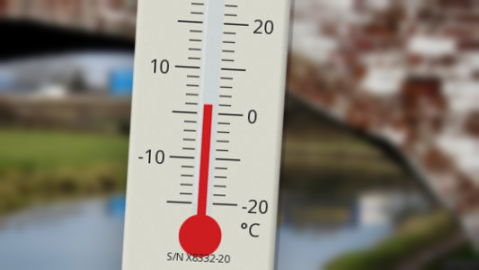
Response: 2 (°C)
